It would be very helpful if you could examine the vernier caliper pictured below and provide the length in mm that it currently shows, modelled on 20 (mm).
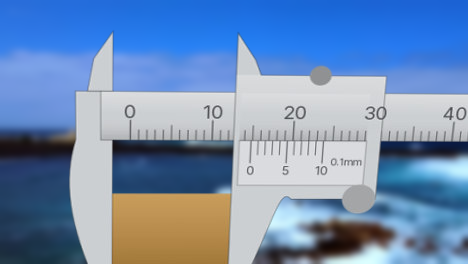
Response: 14.8 (mm)
